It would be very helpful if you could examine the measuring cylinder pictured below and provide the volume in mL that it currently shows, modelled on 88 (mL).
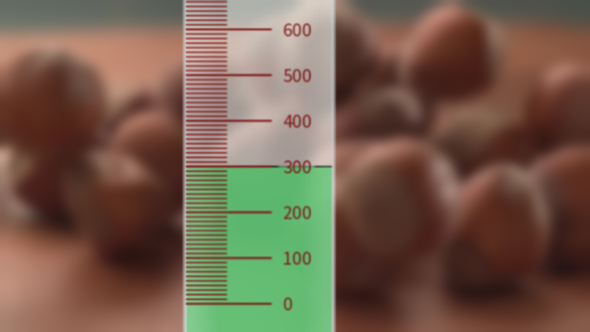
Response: 300 (mL)
